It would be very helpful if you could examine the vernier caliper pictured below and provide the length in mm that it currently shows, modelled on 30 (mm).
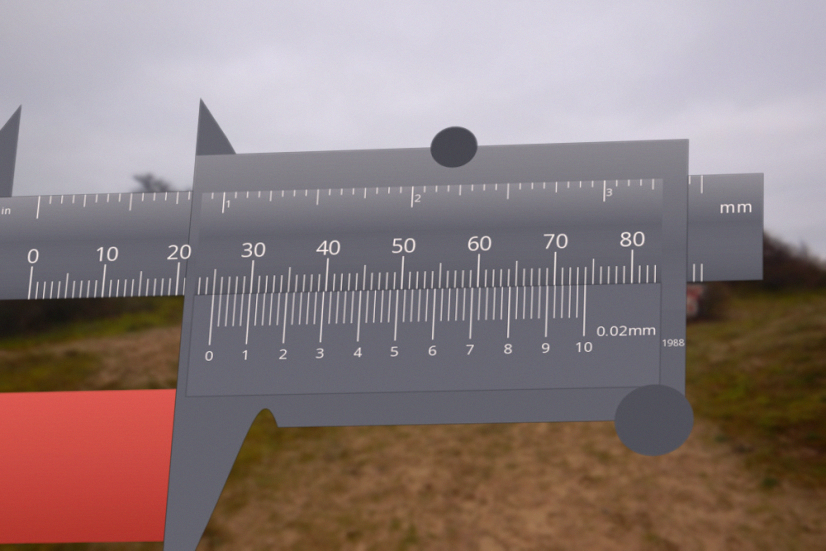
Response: 25.0 (mm)
